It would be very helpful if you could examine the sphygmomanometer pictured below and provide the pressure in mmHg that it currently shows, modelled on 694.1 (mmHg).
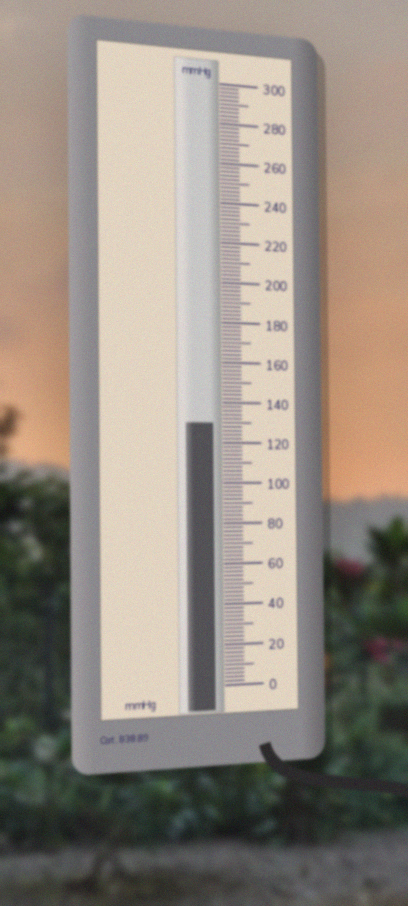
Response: 130 (mmHg)
